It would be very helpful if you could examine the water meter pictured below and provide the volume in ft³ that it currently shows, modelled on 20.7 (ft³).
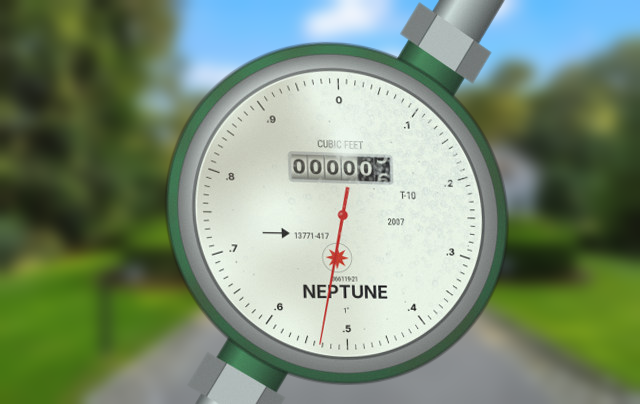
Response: 5.53 (ft³)
